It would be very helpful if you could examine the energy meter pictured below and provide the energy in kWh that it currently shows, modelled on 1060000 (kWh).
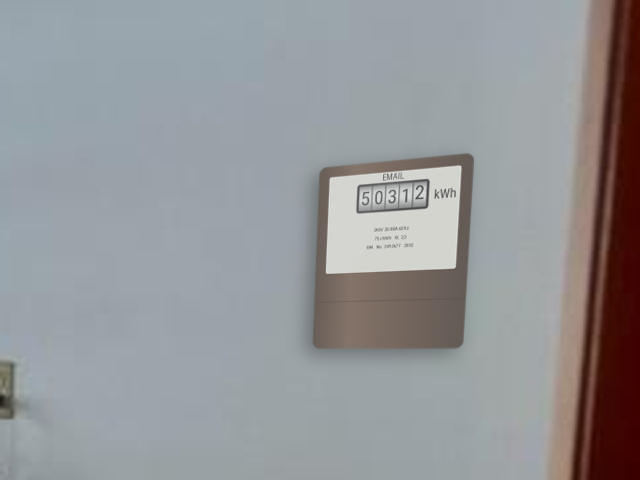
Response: 50312 (kWh)
